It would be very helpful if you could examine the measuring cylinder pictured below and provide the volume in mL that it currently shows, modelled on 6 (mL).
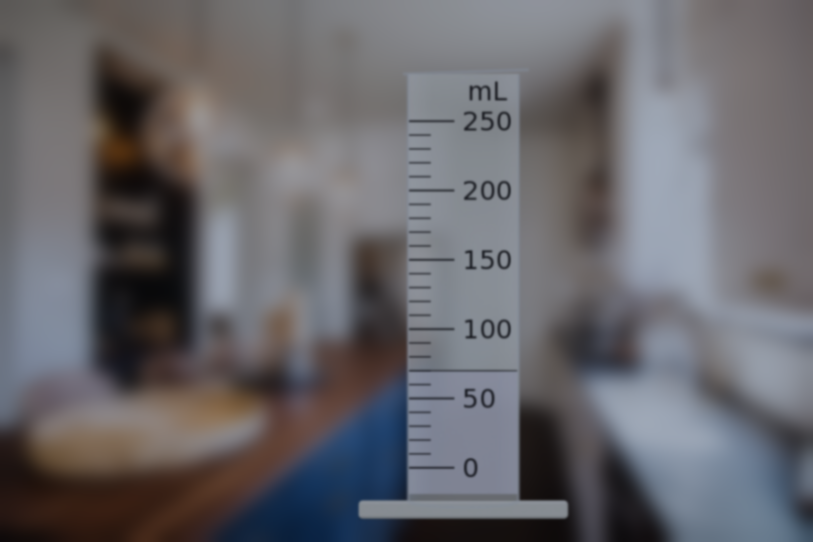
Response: 70 (mL)
